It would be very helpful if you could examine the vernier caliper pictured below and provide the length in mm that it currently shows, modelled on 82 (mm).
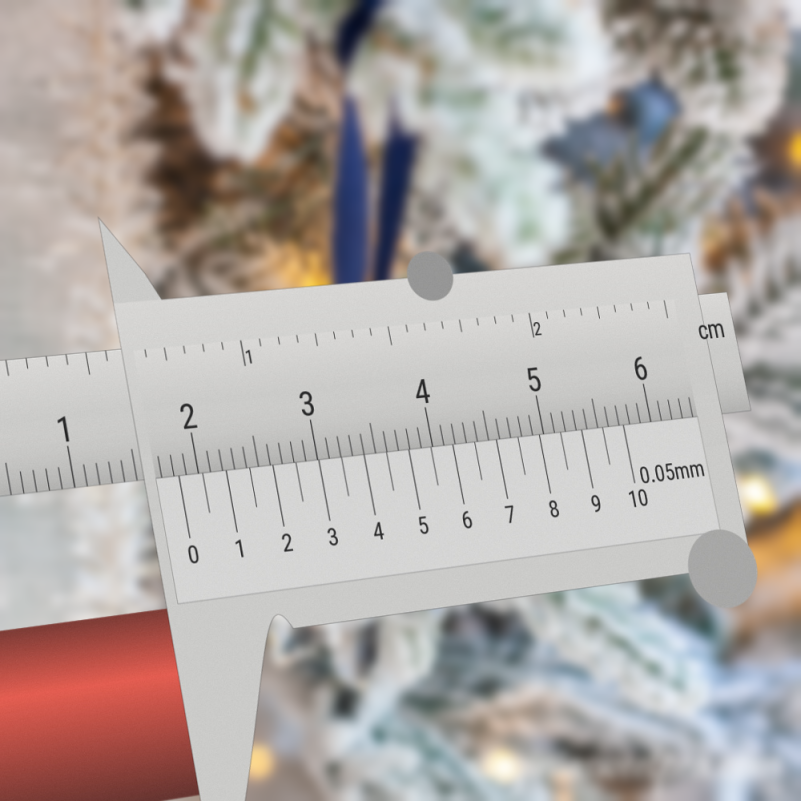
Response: 18.4 (mm)
